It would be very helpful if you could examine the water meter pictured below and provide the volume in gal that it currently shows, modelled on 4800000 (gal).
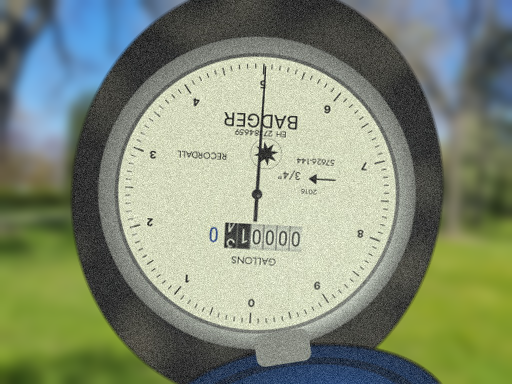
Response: 135.0 (gal)
